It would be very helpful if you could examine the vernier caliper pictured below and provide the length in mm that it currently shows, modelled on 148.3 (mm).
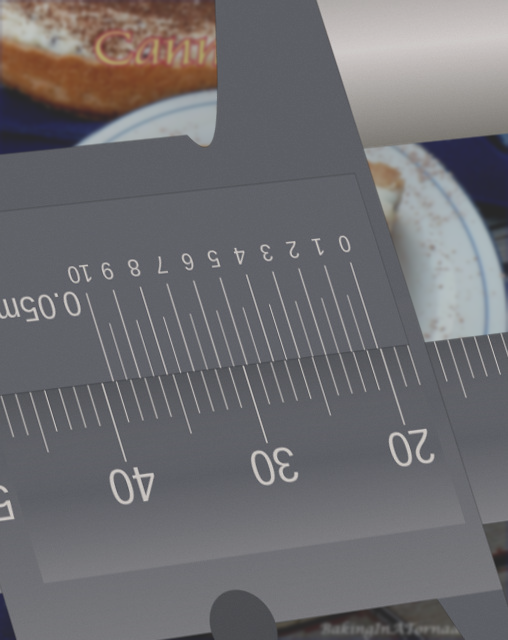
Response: 20.2 (mm)
